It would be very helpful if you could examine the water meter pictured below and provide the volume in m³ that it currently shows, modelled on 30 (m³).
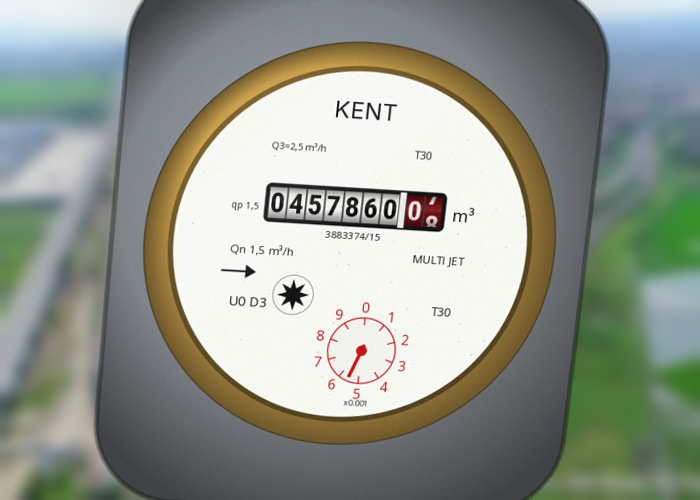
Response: 457860.075 (m³)
